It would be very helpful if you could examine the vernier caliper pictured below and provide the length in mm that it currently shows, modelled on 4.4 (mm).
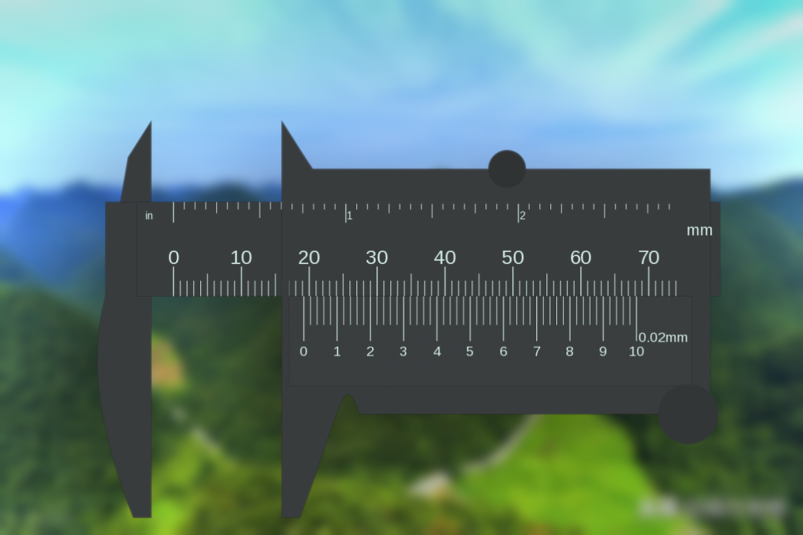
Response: 19.2 (mm)
